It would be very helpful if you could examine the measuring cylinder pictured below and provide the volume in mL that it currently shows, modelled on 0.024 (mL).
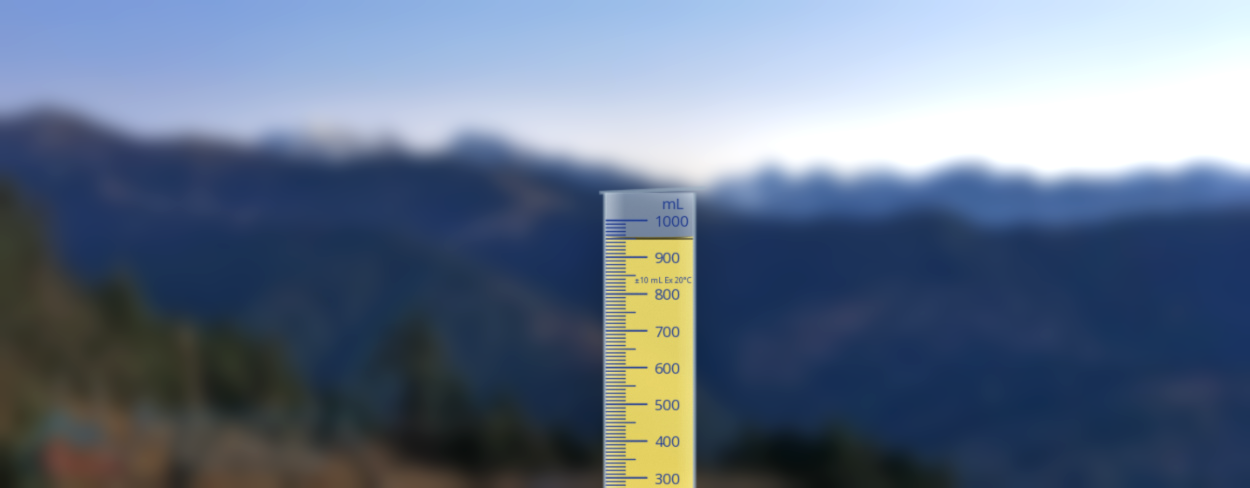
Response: 950 (mL)
